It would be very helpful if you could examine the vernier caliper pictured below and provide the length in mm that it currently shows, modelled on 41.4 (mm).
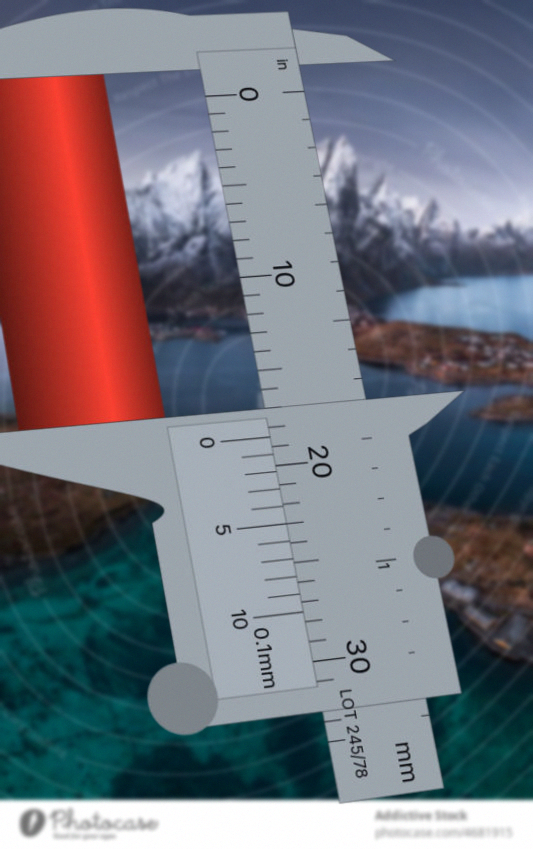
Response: 18.5 (mm)
